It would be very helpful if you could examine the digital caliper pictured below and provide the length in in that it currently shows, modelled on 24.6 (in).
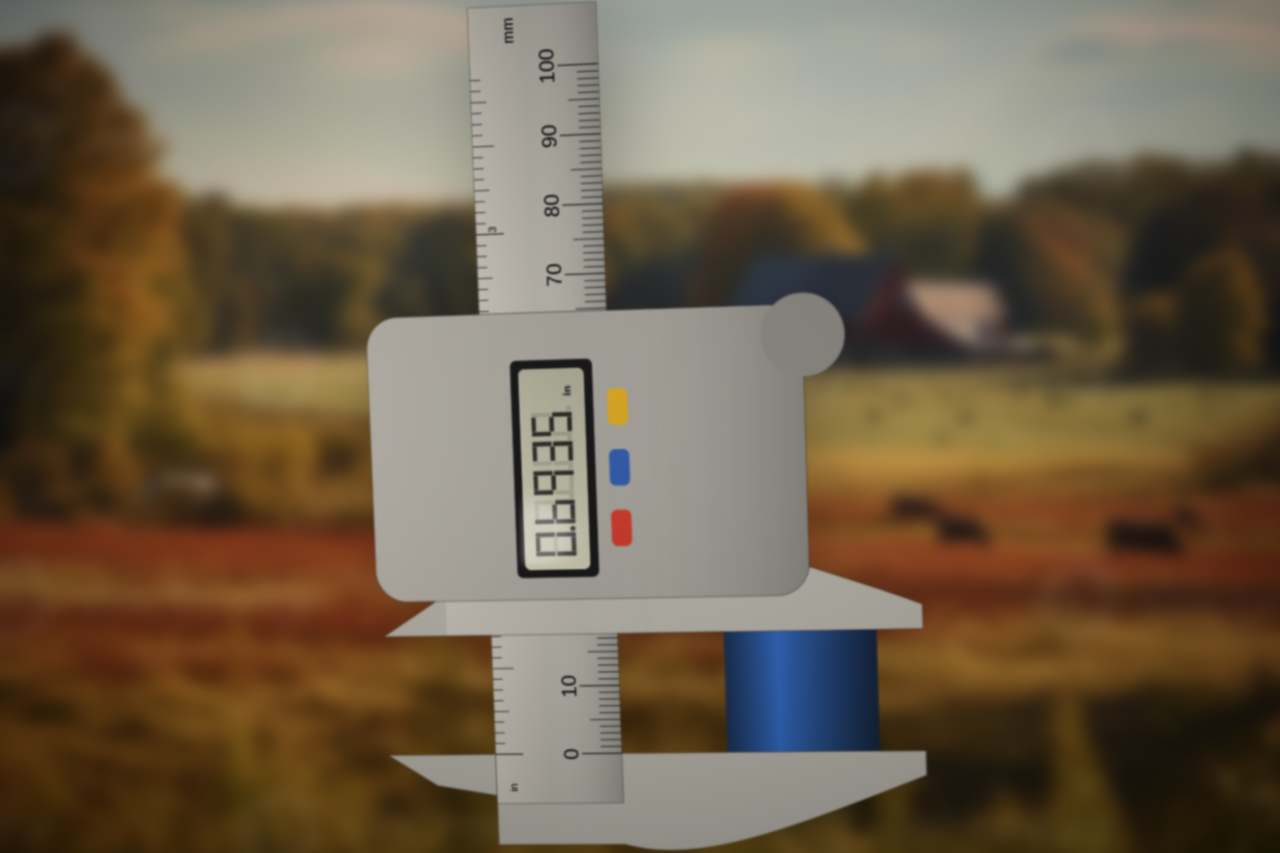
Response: 0.6935 (in)
